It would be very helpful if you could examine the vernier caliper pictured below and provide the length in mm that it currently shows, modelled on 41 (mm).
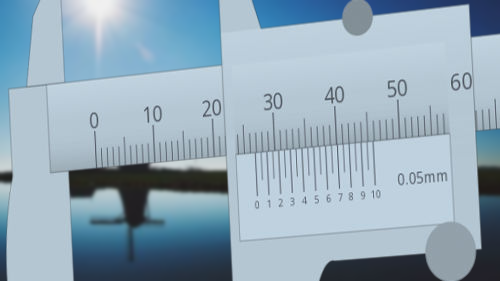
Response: 26.8 (mm)
